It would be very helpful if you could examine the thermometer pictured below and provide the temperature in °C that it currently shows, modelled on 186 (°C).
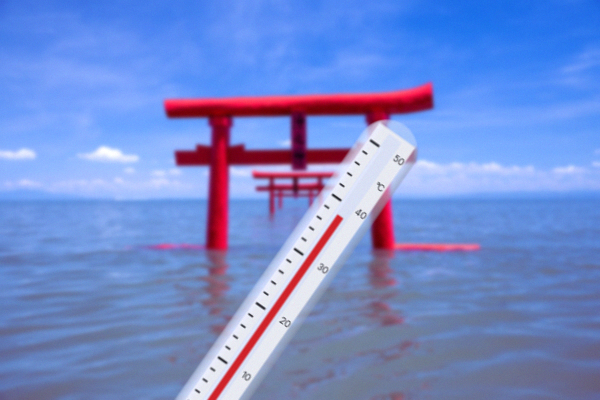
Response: 38 (°C)
